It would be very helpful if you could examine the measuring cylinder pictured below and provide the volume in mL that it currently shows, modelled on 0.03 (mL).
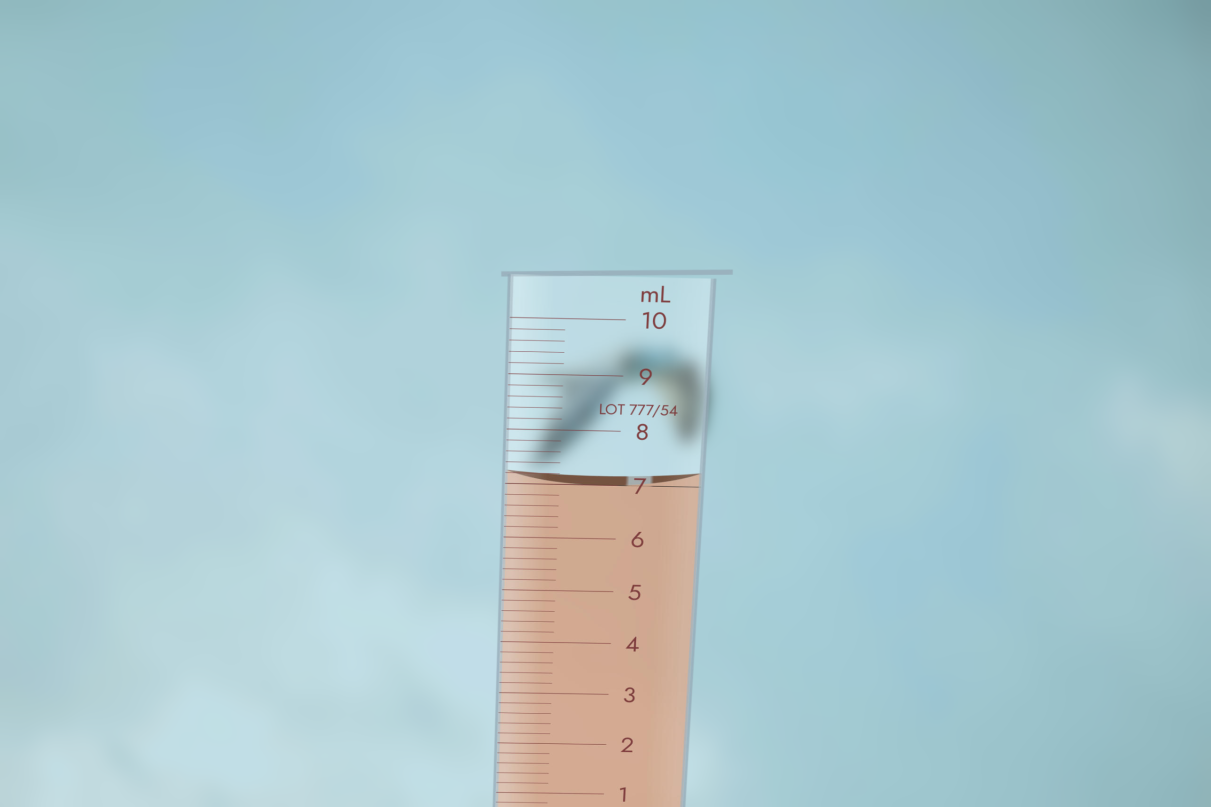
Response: 7 (mL)
